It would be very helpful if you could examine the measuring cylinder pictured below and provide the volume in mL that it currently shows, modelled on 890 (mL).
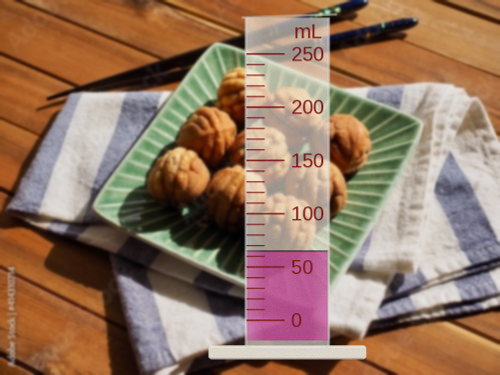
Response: 65 (mL)
